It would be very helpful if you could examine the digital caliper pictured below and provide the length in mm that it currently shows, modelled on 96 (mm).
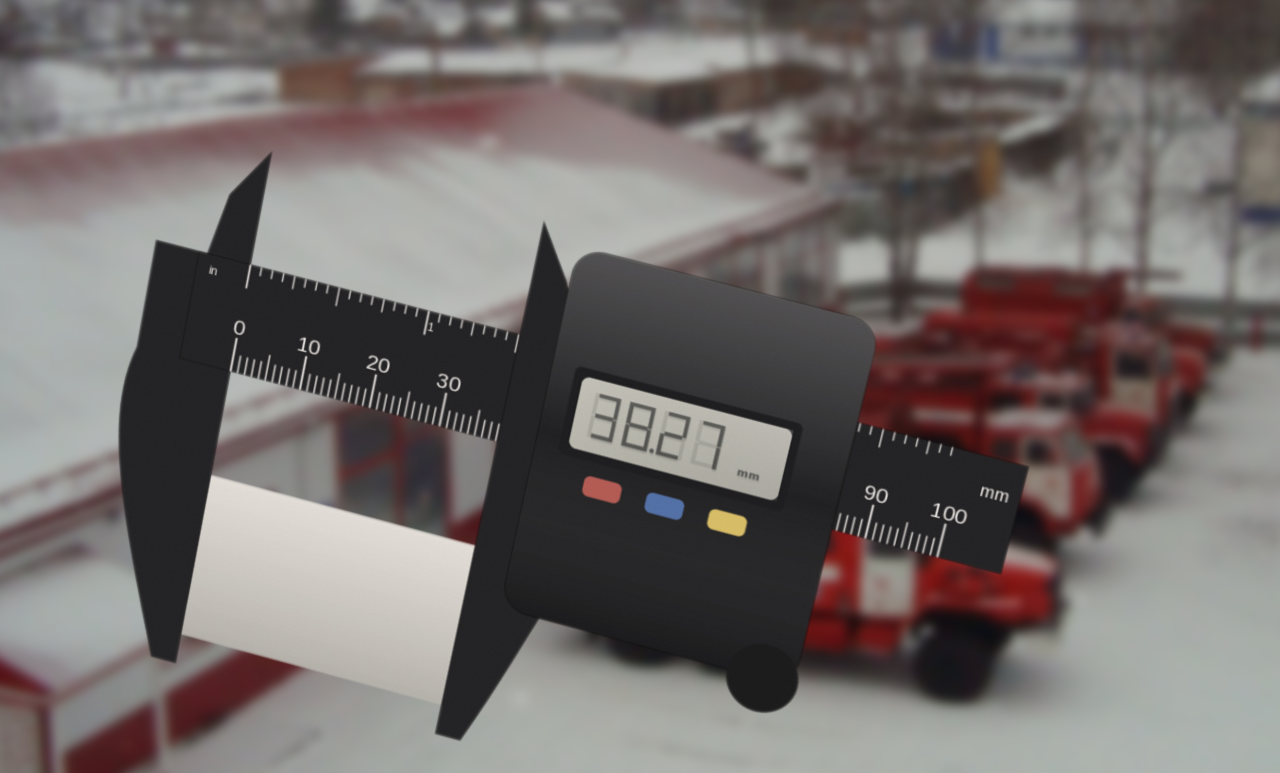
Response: 38.27 (mm)
